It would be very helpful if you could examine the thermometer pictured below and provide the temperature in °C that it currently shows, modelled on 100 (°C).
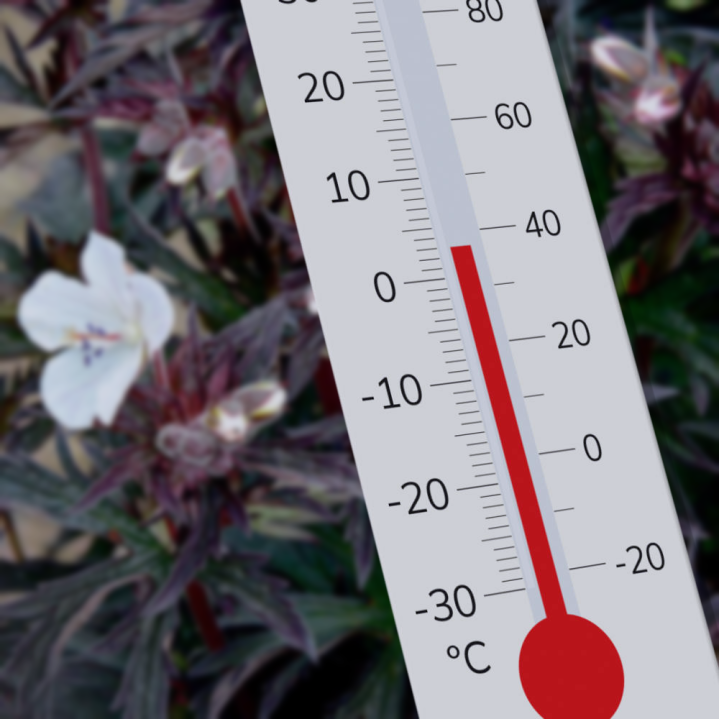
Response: 3 (°C)
